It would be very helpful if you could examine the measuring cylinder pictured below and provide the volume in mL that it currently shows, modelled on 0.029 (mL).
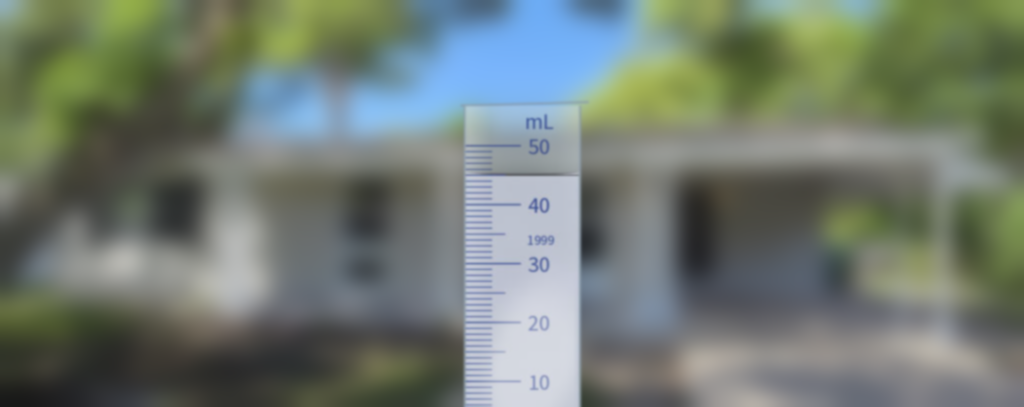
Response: 45 (mL)
